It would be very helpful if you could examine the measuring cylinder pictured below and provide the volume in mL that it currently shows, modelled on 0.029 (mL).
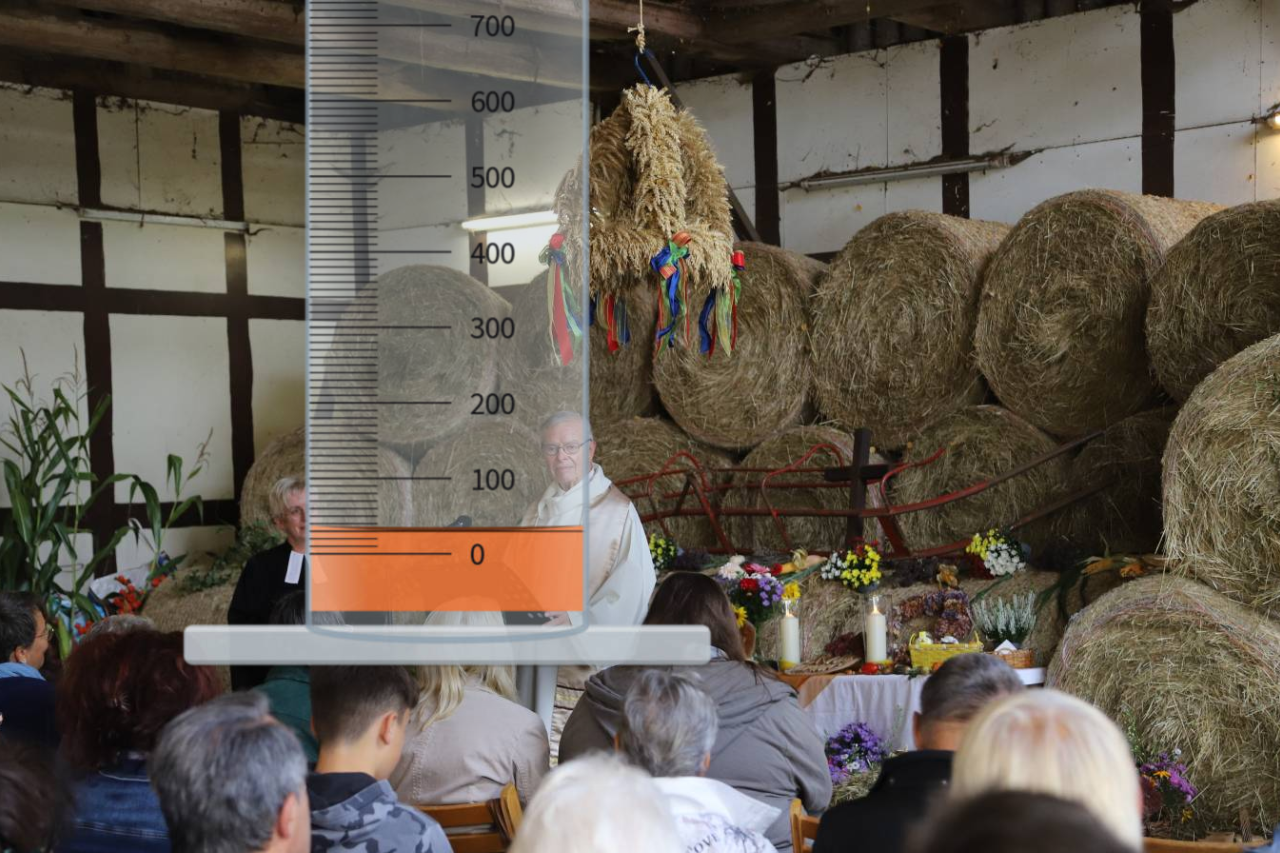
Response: 30 (mL)
